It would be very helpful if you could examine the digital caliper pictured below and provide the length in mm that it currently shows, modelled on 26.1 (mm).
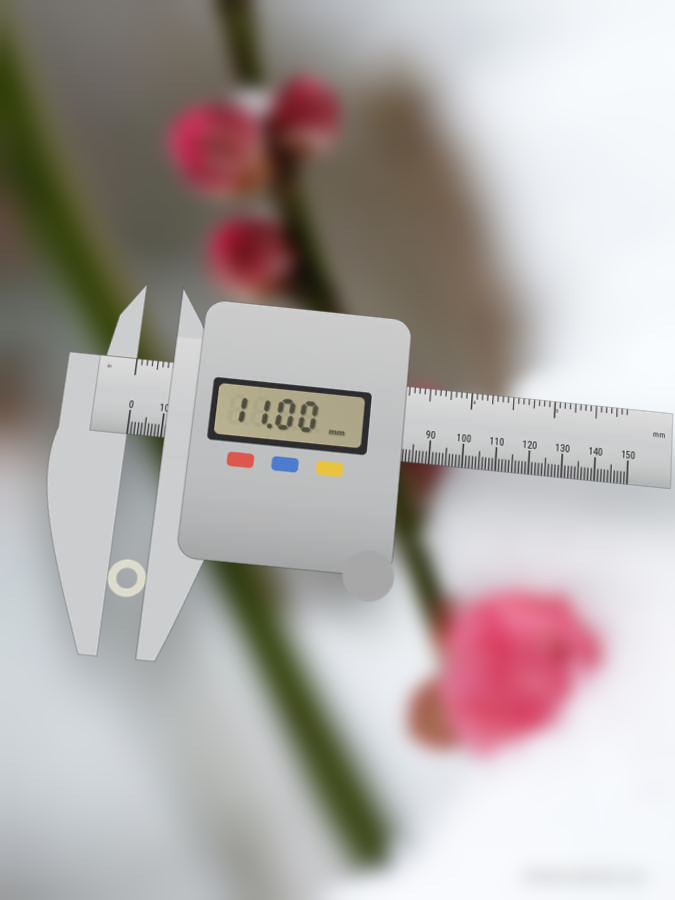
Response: 11.00 (mm)
